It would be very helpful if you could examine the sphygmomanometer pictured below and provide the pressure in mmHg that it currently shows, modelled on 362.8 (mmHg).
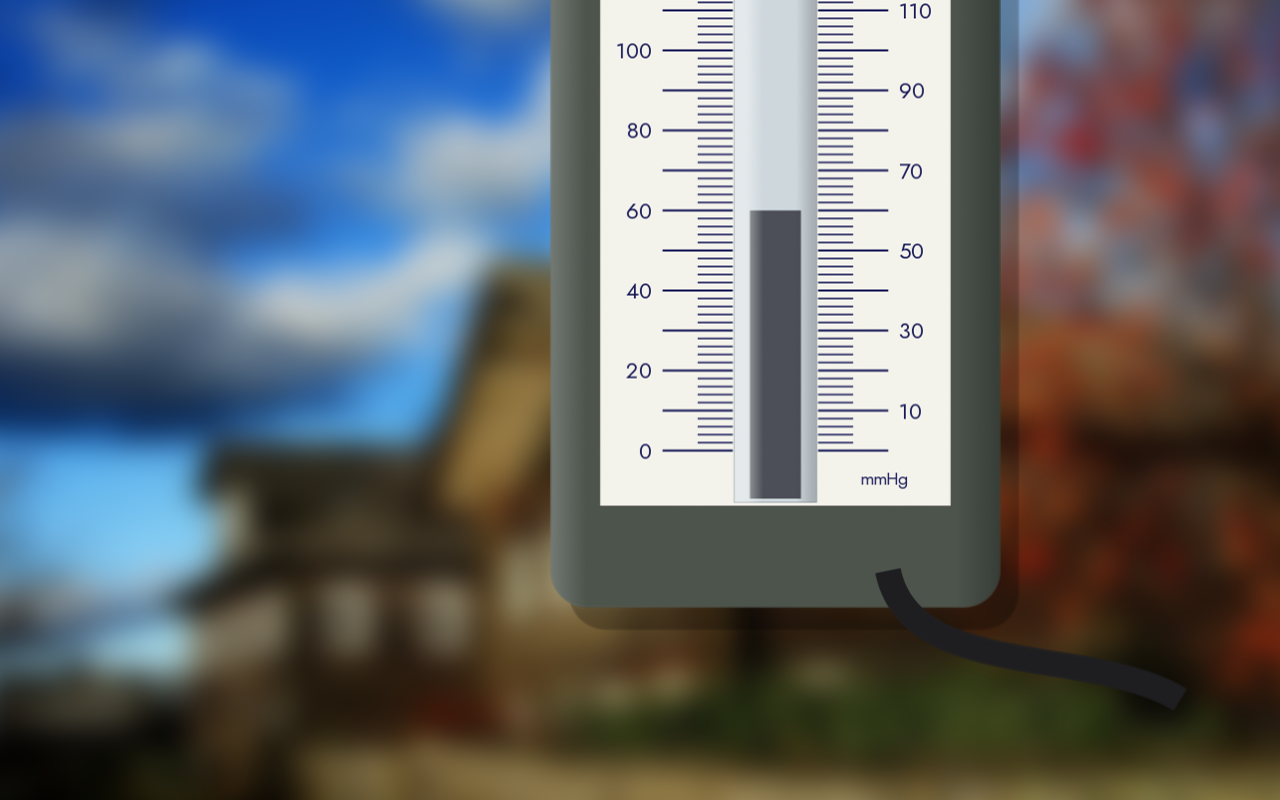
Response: 60 (mmHg)
